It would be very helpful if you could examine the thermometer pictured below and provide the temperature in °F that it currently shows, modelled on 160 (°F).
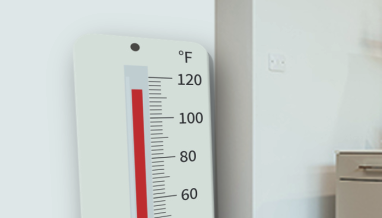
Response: 114 (°F)
